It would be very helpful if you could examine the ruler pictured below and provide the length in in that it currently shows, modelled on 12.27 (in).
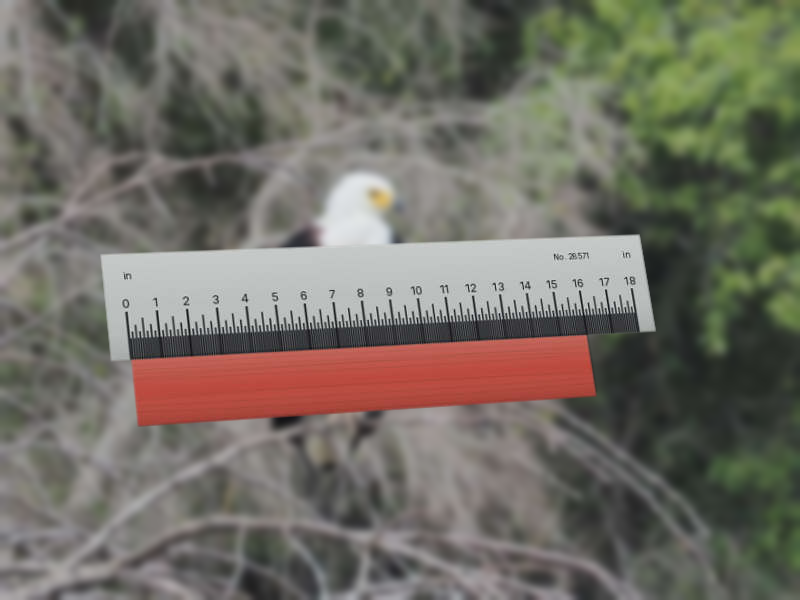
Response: 16 (in)
